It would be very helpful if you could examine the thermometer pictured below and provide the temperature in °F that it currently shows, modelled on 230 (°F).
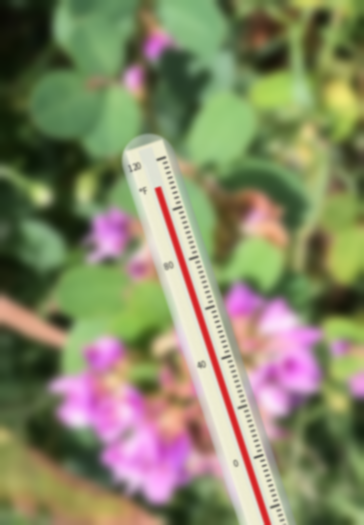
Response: 110 (°F)
